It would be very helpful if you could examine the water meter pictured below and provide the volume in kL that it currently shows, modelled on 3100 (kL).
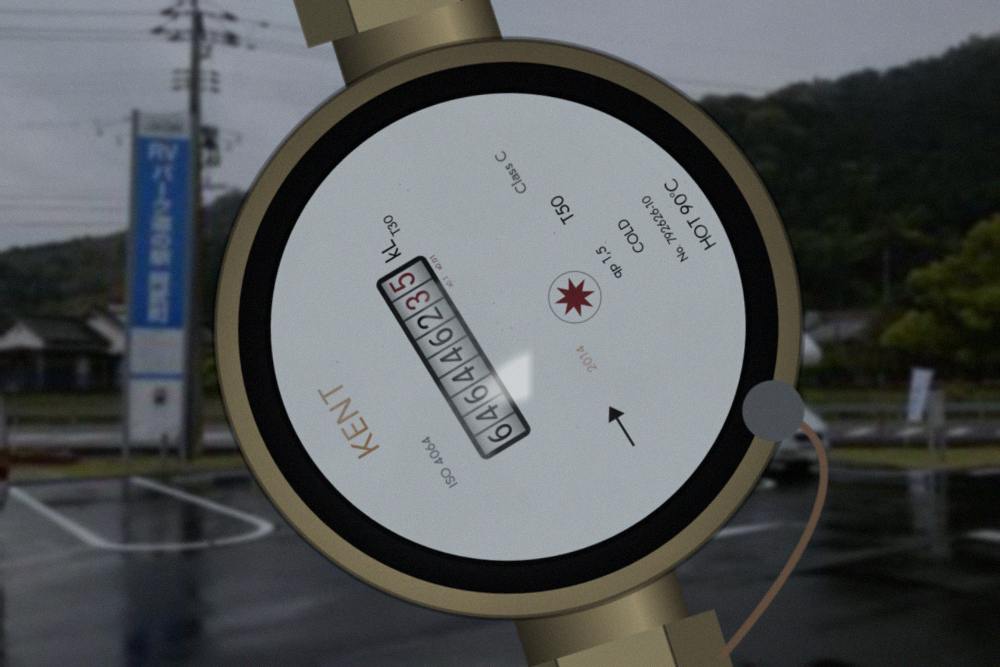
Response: 6464462.35 (kL)
